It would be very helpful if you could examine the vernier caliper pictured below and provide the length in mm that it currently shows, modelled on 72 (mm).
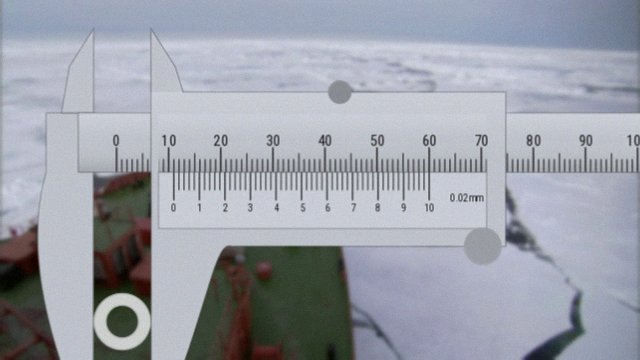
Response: 11.0 (mm)
